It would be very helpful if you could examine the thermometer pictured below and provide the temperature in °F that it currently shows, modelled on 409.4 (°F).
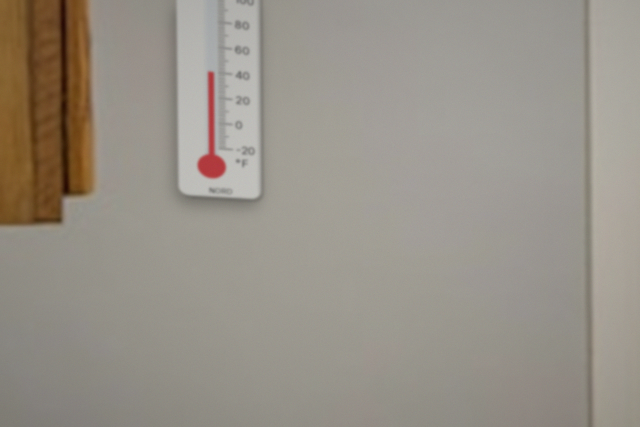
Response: 40 (°F)
